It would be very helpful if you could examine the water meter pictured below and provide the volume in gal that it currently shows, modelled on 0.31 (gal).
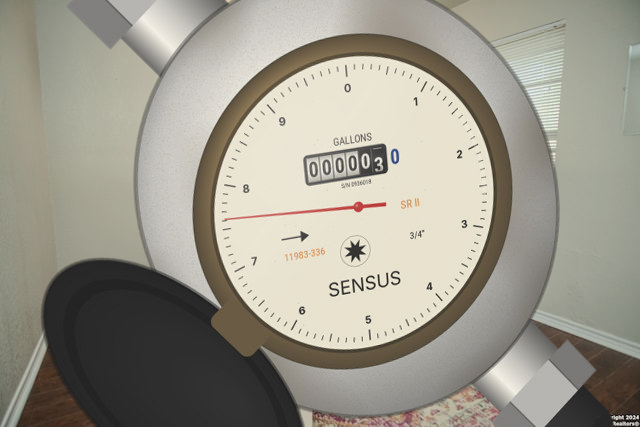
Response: 27.6 (gal)
